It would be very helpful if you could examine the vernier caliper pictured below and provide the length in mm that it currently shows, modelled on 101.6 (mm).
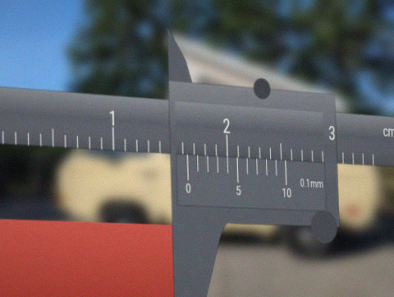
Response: 16.4 (mm)
